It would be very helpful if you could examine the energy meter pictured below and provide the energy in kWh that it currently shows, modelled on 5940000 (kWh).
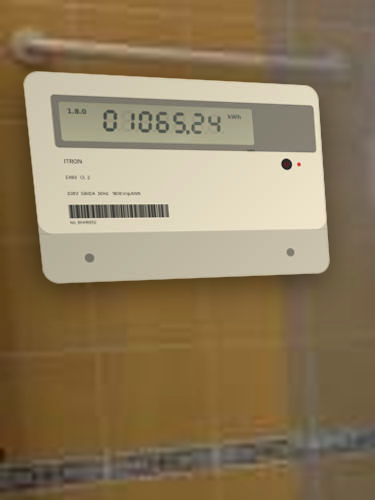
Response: 1065.24 (kWh)
